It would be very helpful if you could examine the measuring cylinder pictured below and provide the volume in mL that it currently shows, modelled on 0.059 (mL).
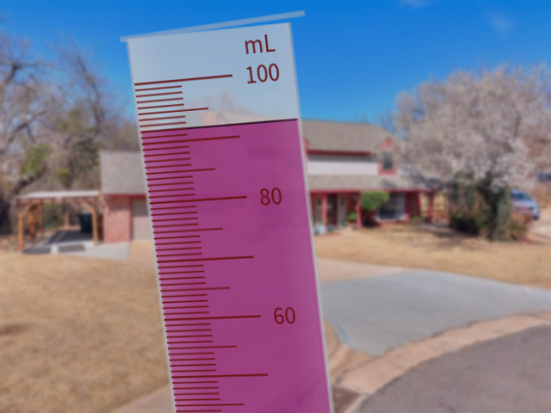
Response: 92 (mL)
